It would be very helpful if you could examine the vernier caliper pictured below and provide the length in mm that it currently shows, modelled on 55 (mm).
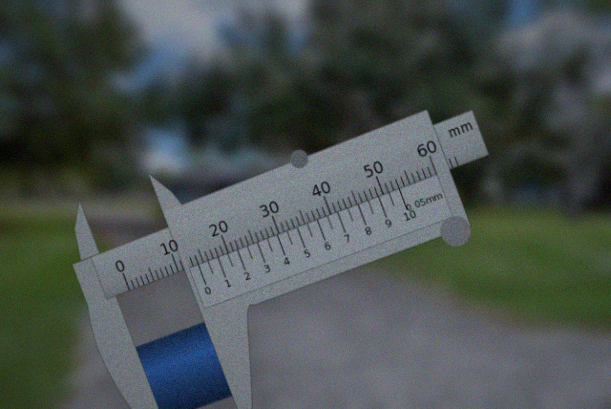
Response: 14.0 (mm)
